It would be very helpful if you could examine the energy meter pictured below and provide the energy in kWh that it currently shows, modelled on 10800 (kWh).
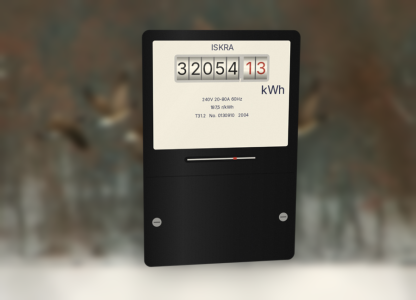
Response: 32054.13 (kWh)
